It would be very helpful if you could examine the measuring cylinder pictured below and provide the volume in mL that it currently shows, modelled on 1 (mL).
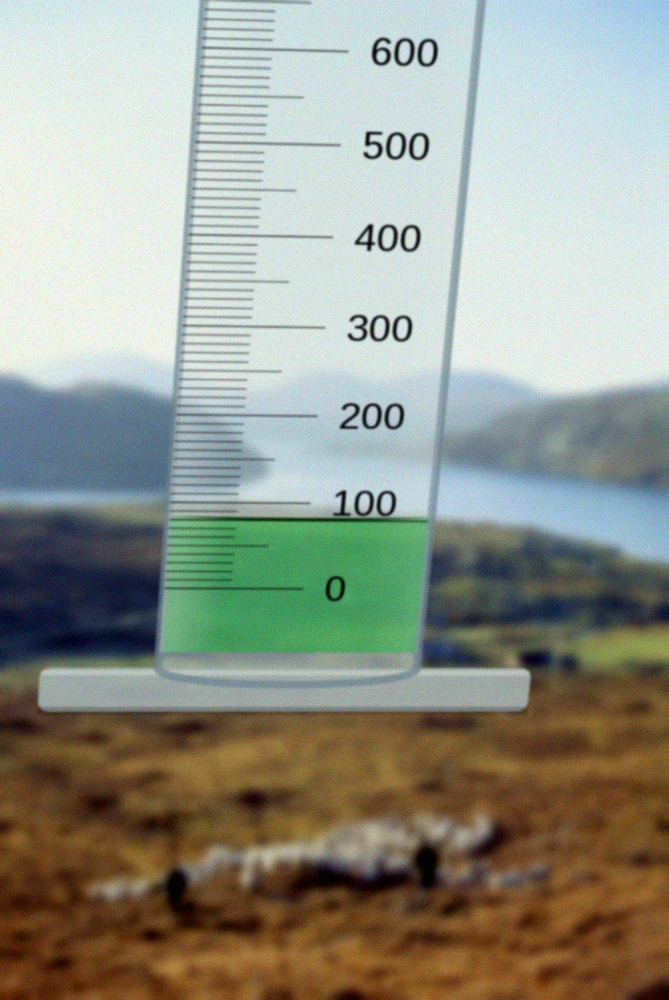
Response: 80 (mL)
